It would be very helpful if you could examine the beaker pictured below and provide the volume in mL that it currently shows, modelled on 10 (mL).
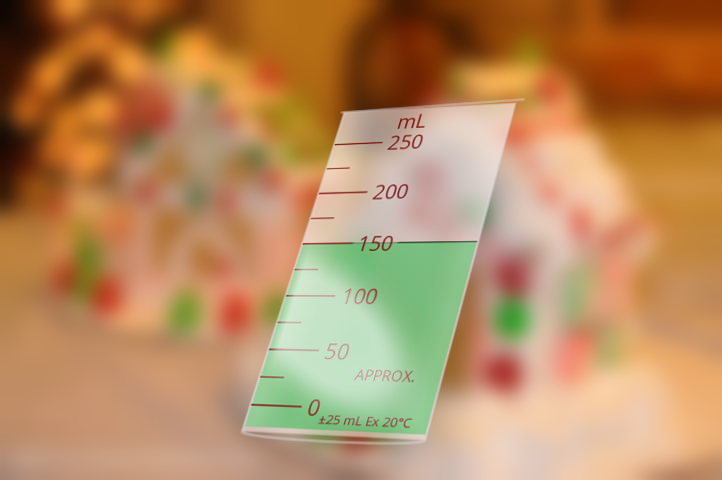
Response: 150 (mL)
